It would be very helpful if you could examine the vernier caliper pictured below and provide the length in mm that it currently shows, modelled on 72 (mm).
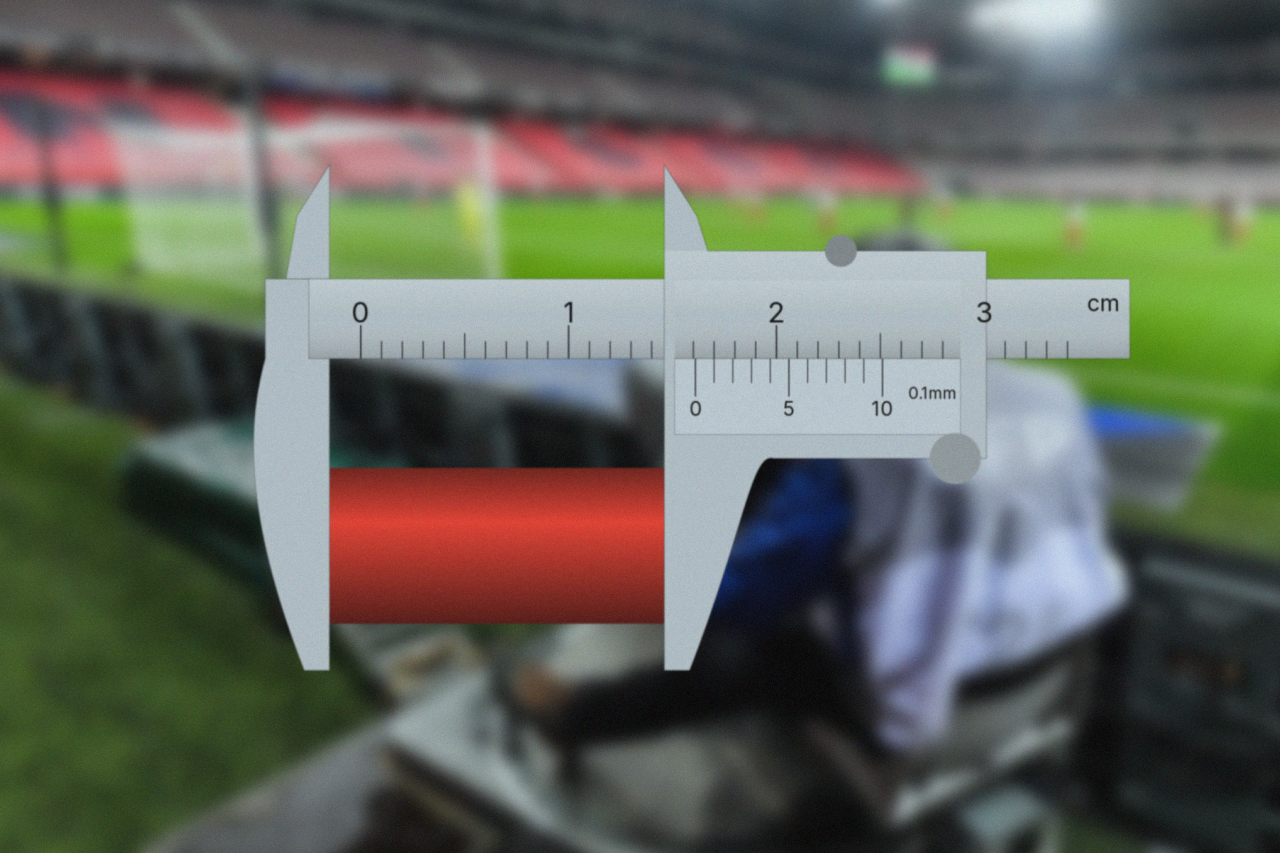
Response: 16.1 (mm)
